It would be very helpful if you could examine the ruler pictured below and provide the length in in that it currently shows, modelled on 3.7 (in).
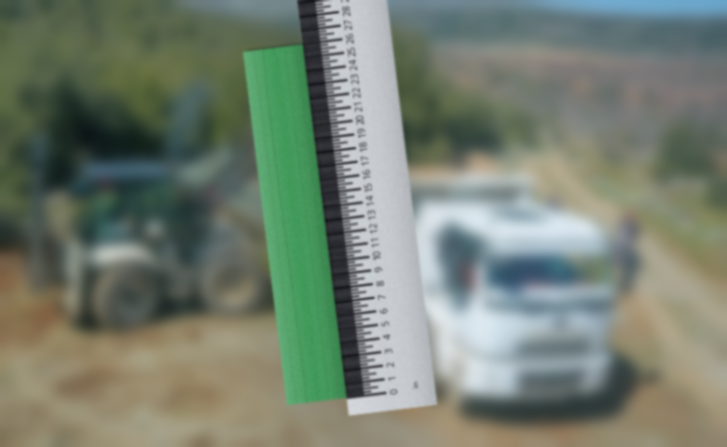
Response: 26 (in)
